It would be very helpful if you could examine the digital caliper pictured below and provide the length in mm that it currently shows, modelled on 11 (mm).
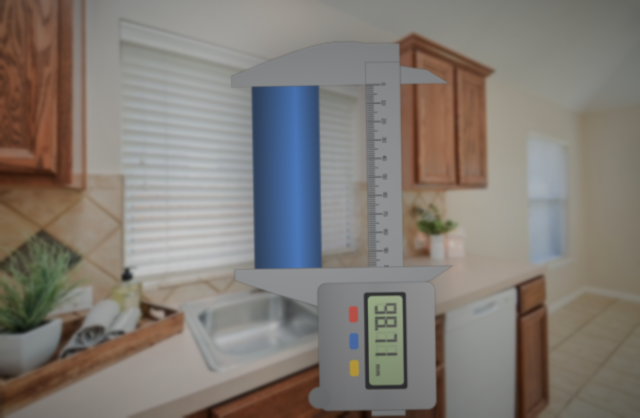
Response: 98.71 (mm)
